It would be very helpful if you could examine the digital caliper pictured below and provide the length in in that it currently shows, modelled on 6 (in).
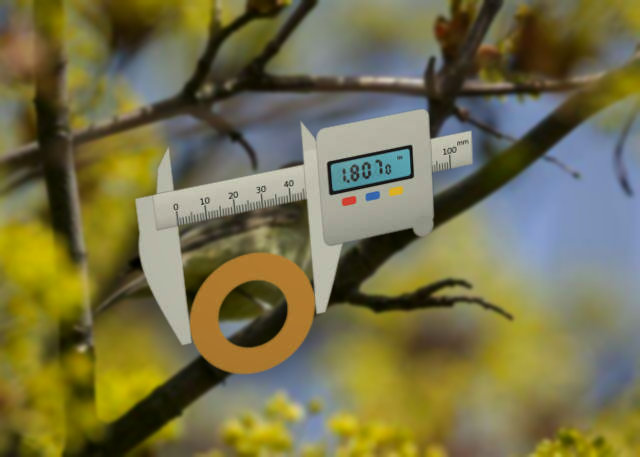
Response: 1.8070 (in)
